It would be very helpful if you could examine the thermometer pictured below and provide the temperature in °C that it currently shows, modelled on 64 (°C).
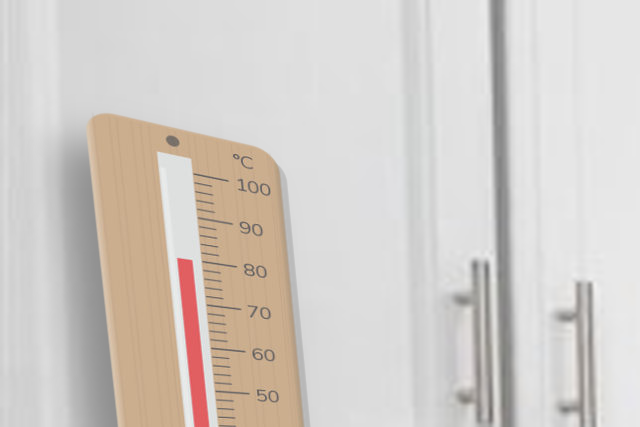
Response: 80 (°C)
